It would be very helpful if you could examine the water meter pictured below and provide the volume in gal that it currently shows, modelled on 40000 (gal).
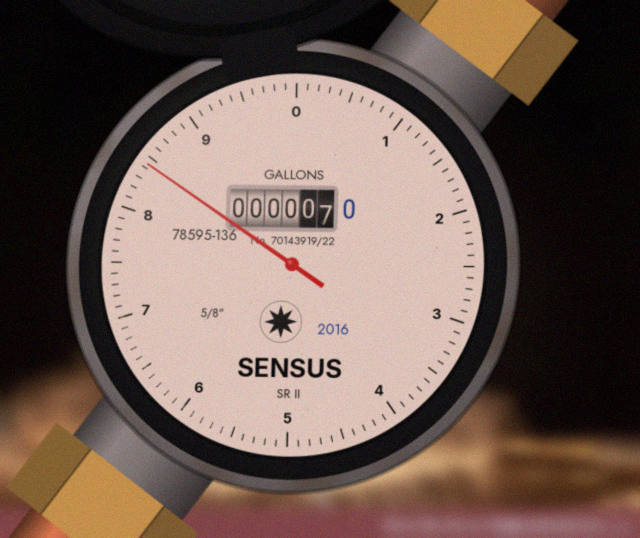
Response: 68.4 (gal)
